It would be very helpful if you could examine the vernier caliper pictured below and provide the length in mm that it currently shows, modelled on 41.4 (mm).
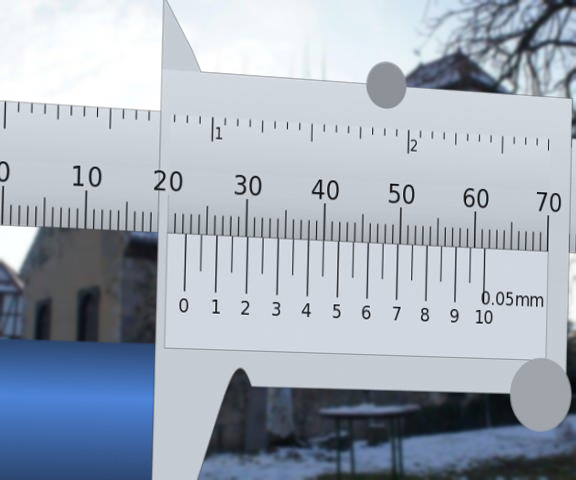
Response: 22.4 (mm)
